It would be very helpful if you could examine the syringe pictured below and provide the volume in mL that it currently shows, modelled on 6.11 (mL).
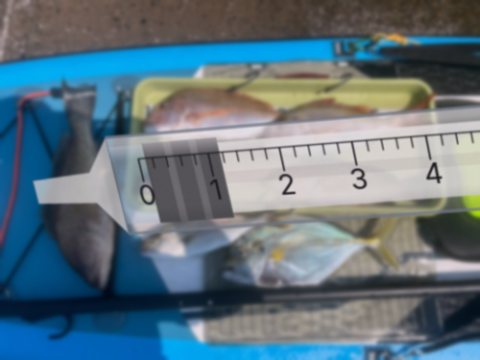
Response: 0.1 (mL)
